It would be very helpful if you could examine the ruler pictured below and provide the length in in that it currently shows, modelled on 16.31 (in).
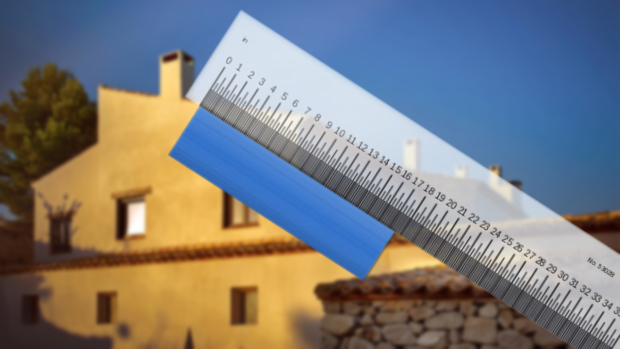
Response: 17.5 (in)
